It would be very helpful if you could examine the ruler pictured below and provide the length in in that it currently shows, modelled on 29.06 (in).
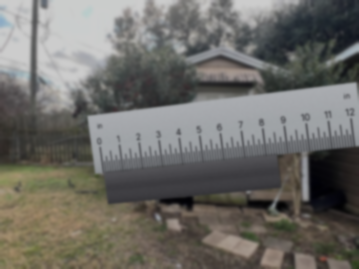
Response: 8.5 (in)
